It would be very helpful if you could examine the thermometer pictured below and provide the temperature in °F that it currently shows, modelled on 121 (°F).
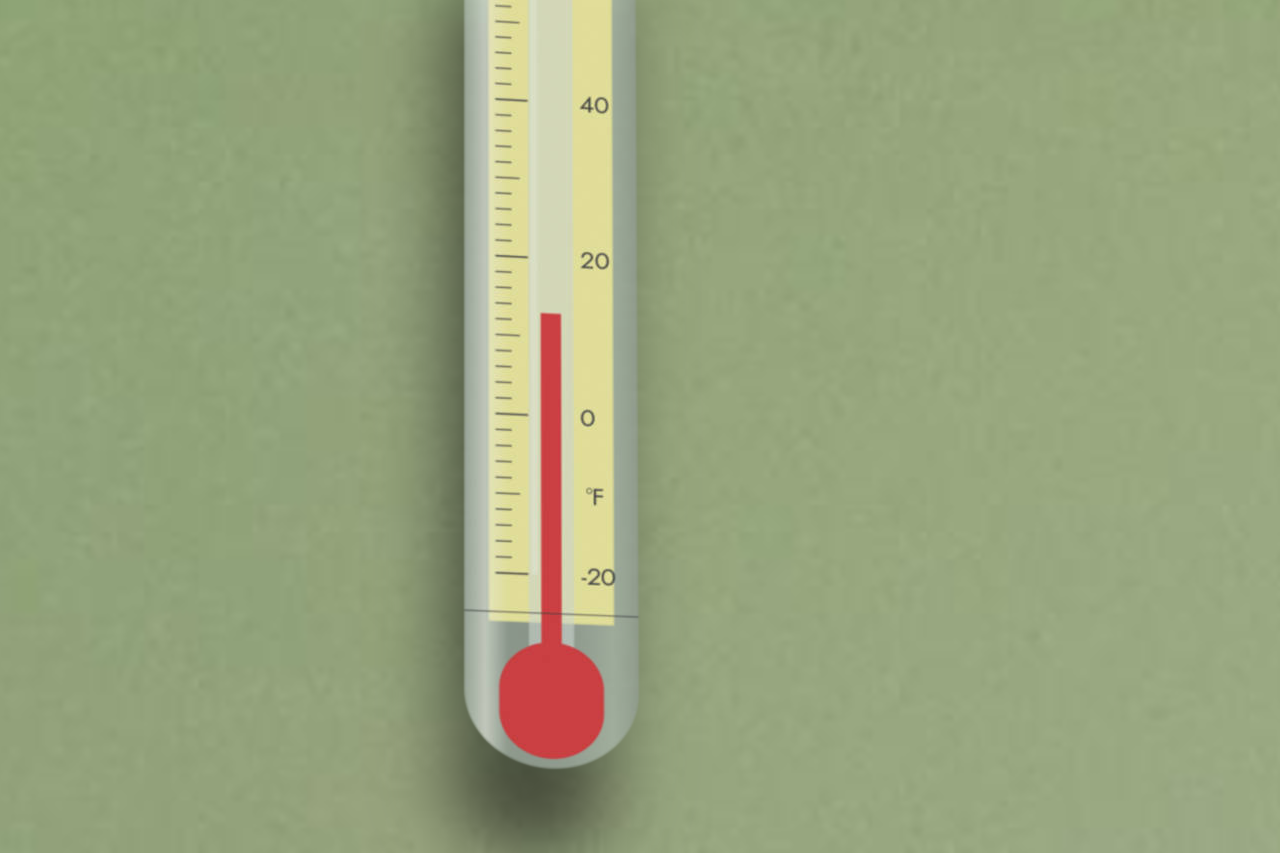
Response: 13 (°F)
